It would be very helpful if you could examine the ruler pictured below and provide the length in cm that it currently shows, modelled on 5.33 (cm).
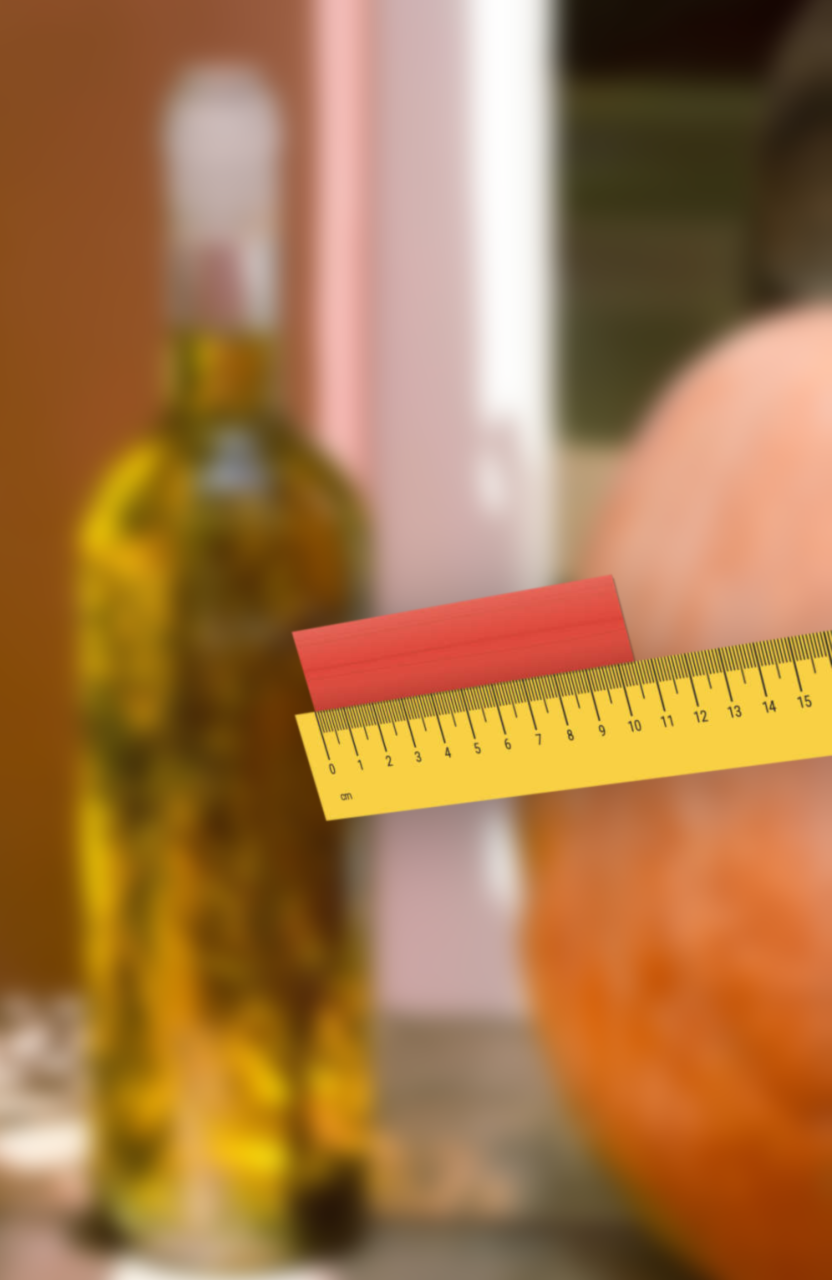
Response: 10.5 (cm)
